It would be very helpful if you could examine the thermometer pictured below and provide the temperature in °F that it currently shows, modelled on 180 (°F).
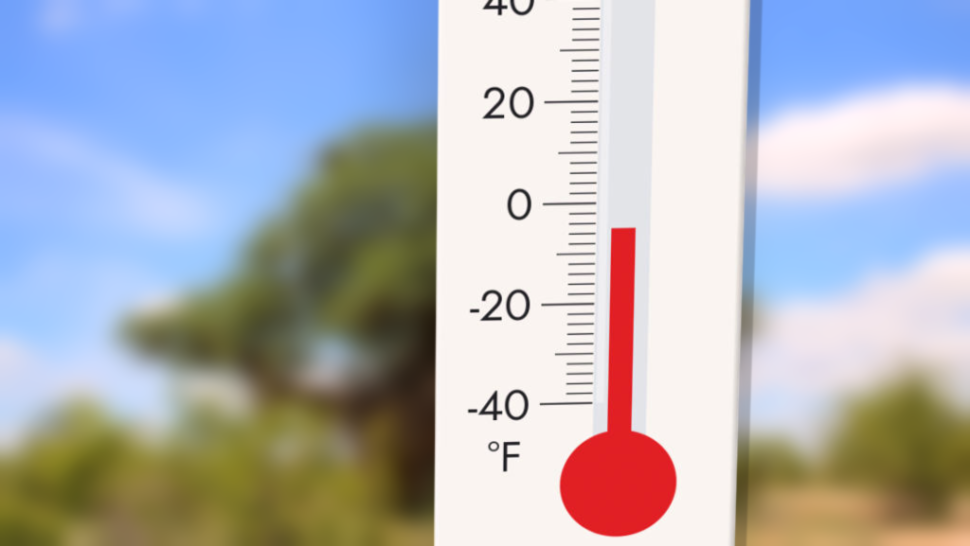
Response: -5 (°F)
